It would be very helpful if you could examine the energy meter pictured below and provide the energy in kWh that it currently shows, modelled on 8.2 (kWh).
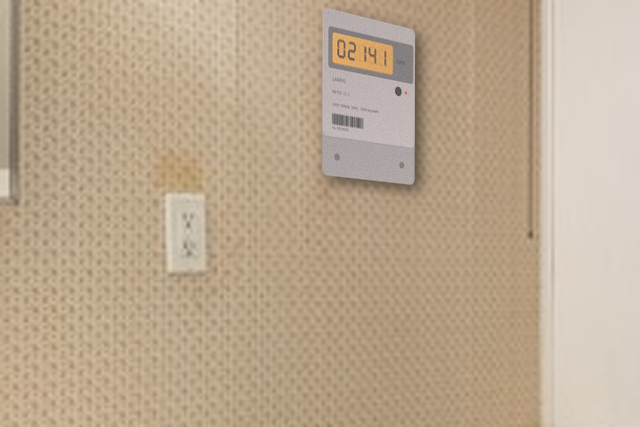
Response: 2141 (kWh)
